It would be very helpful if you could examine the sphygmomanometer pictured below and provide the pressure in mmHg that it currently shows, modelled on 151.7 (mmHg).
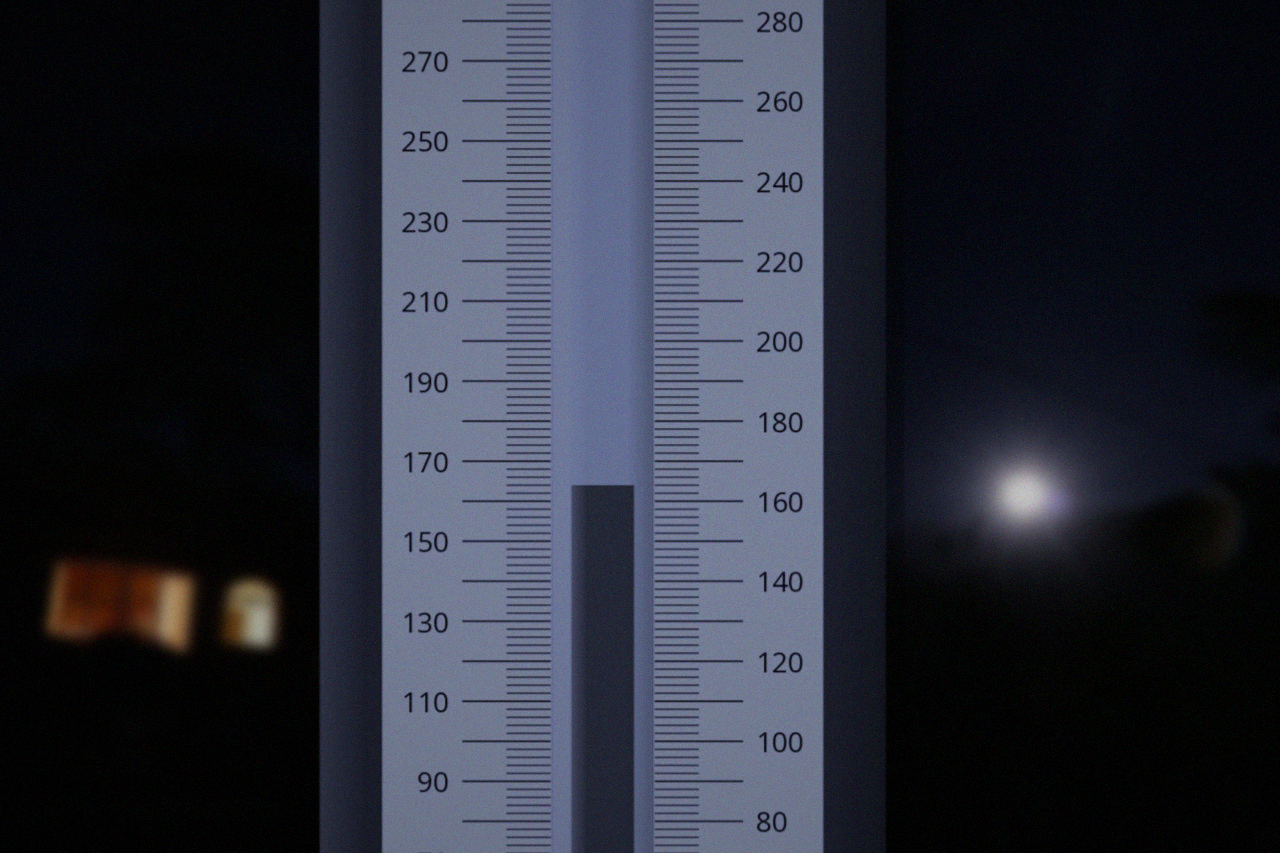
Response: 164 (mmHg)
